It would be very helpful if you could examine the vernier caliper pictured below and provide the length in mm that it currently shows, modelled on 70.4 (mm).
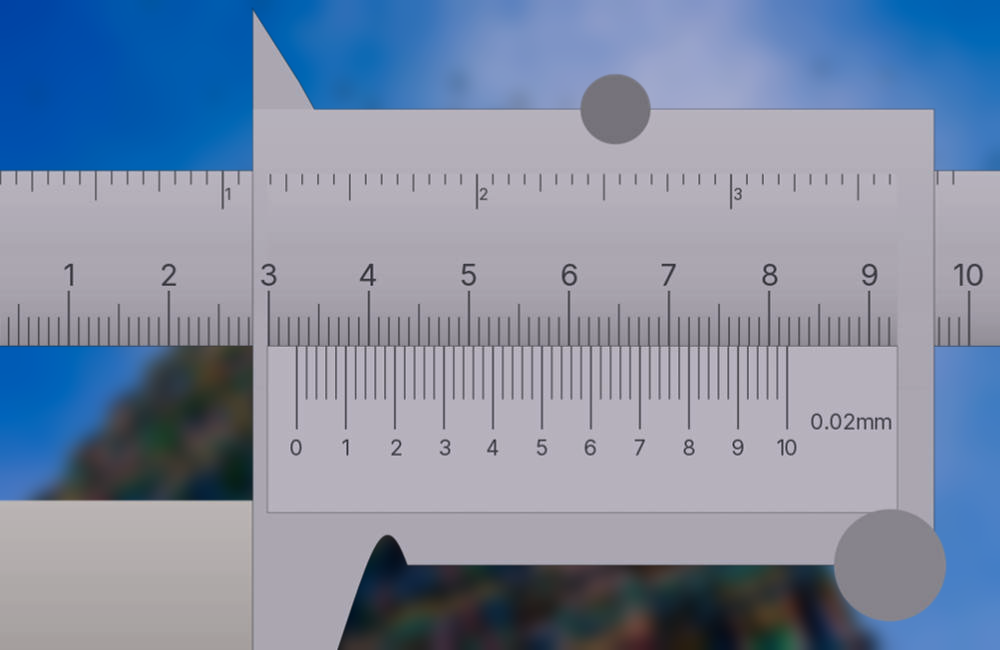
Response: 32.8 (mm)
